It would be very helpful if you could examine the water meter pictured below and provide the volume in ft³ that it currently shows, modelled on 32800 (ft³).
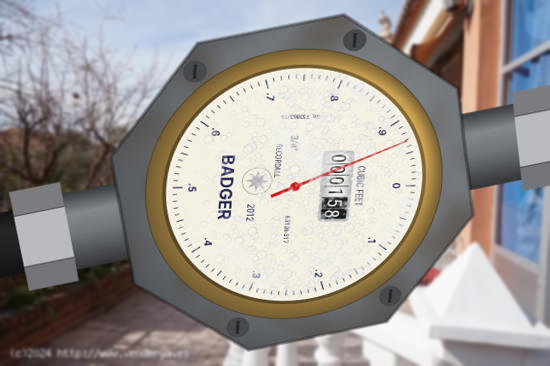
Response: 157.93 (ft³)
